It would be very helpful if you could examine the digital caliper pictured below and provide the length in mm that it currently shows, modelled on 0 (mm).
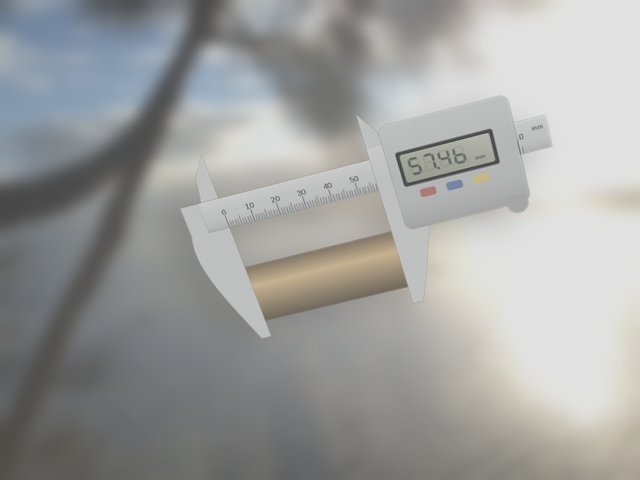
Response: 57.46 (mm)
